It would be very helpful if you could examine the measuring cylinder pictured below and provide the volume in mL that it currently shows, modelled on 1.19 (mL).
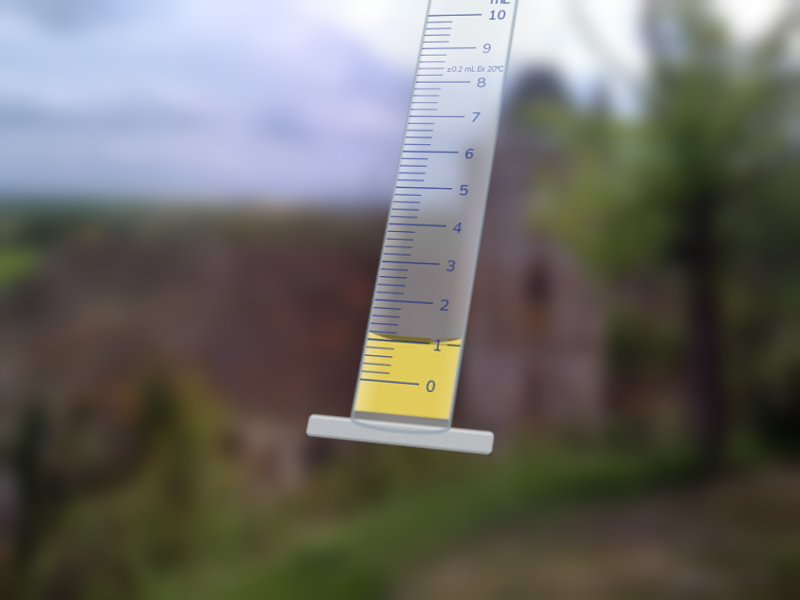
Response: 1 (mL)
